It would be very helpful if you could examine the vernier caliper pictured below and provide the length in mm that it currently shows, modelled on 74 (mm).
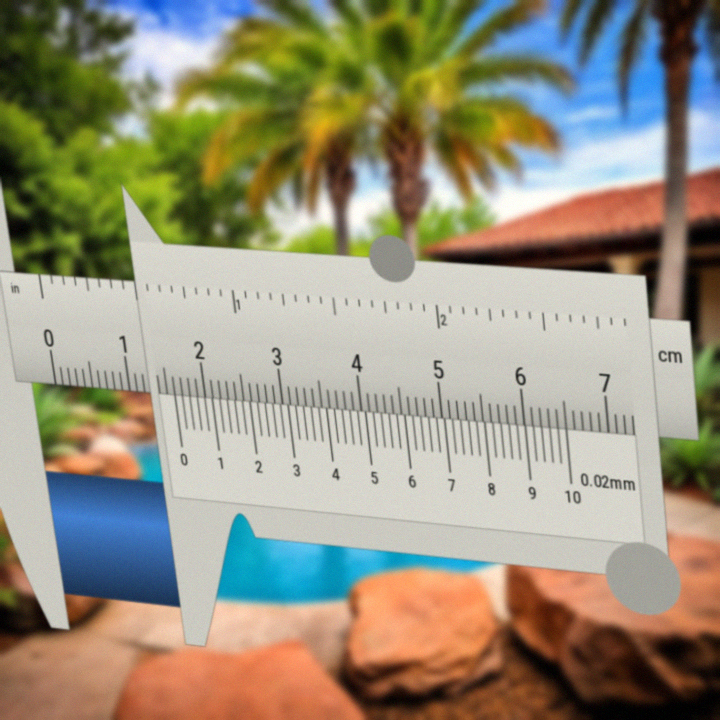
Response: 16.0 (mm)
